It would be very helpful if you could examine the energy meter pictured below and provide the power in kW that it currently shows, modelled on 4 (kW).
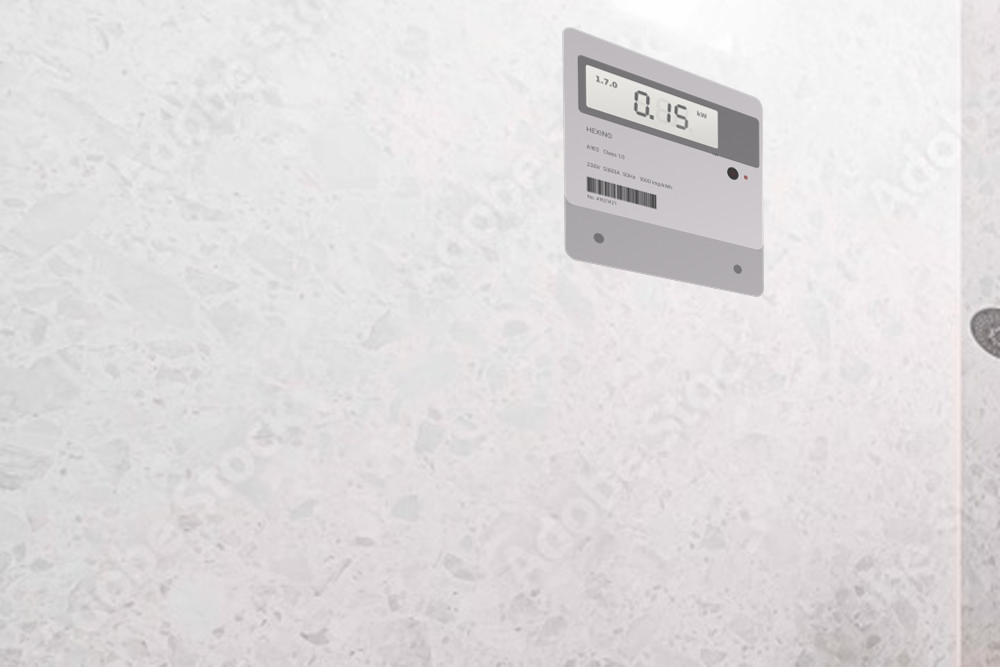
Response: 0.15 (kW)
